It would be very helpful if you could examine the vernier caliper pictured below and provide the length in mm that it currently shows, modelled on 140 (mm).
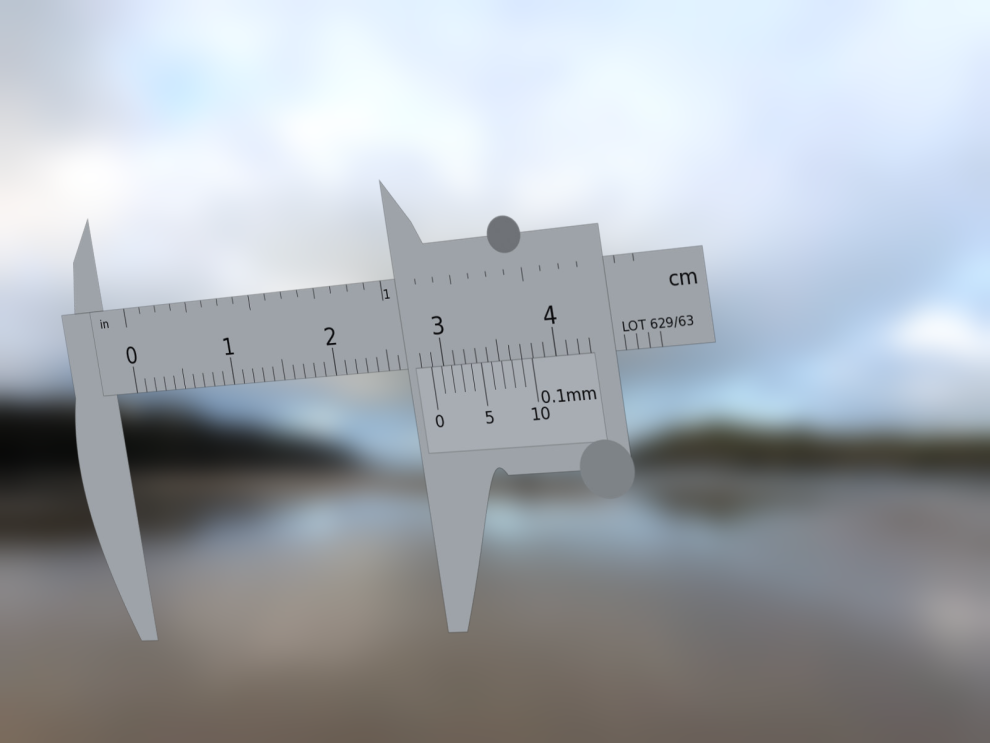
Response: 28.9 (mm)
